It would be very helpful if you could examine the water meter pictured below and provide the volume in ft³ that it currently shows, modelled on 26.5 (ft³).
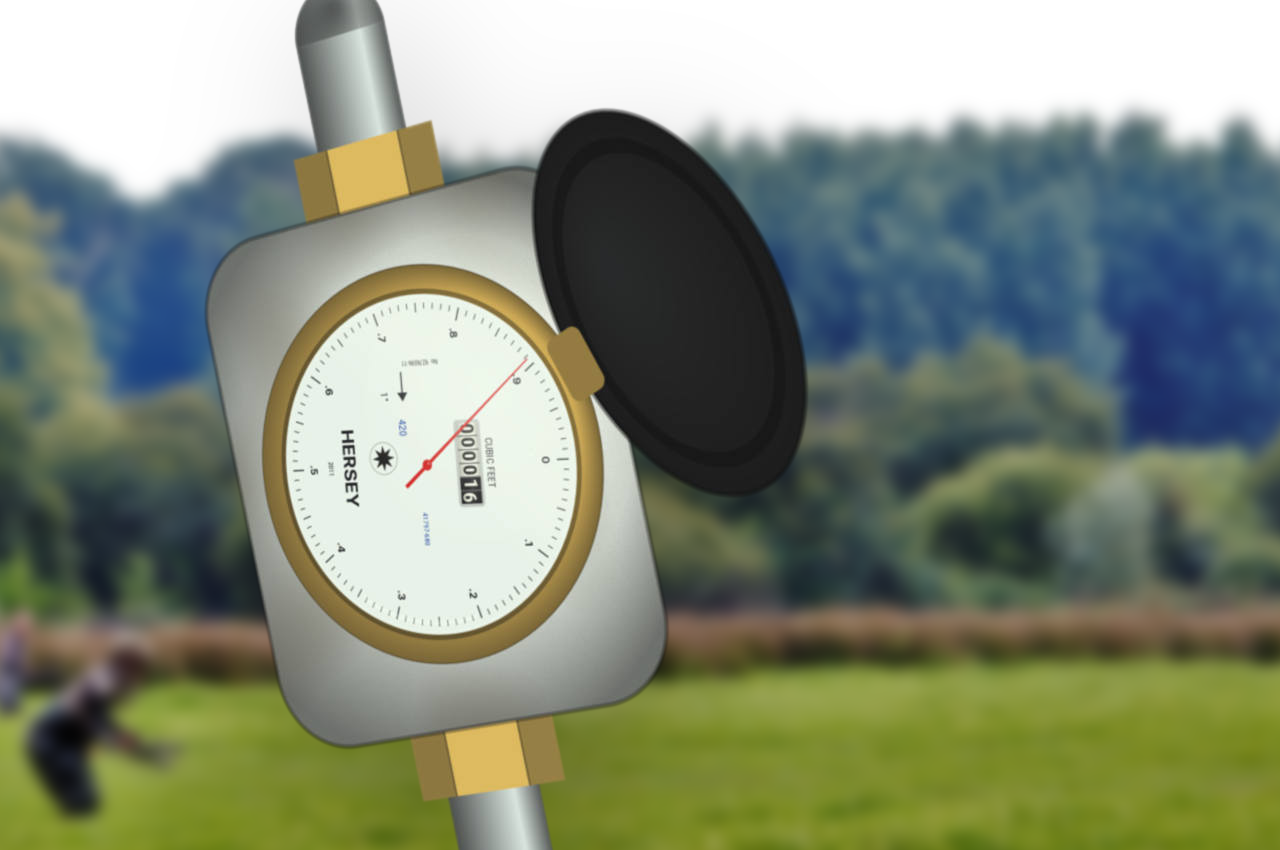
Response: 15.89 (ft³)
